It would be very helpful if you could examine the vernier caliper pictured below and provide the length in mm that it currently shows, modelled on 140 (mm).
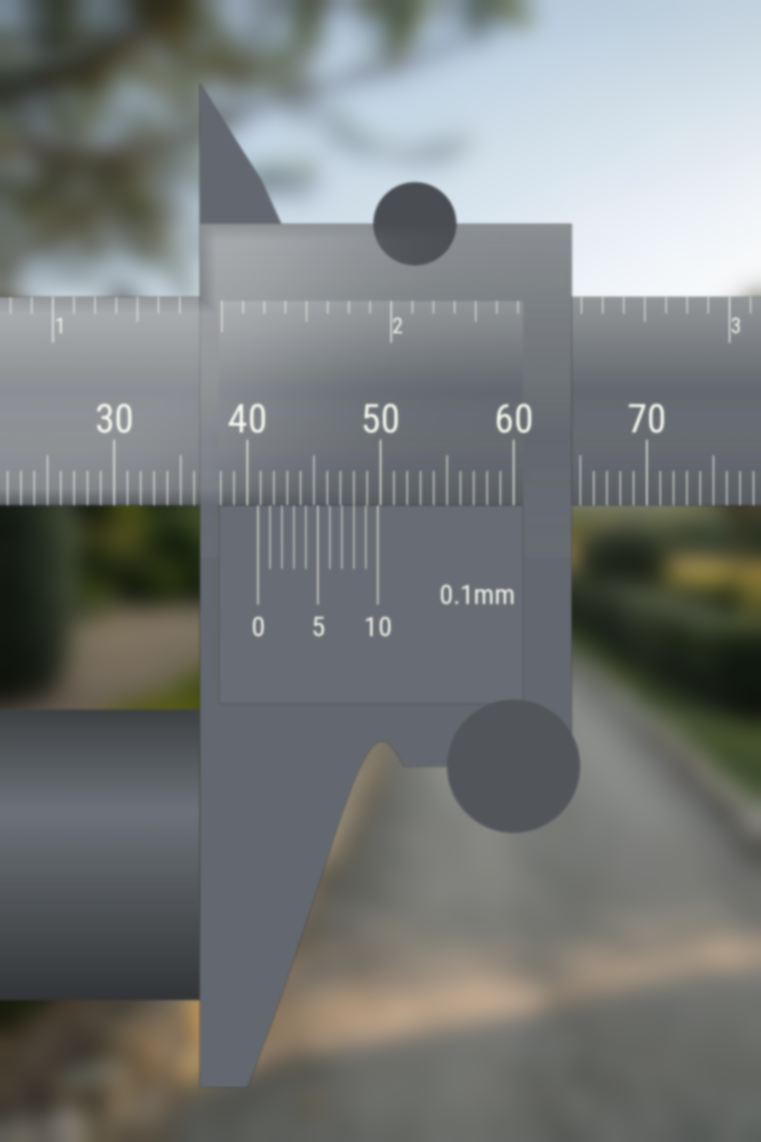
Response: 40.8 (mm)
